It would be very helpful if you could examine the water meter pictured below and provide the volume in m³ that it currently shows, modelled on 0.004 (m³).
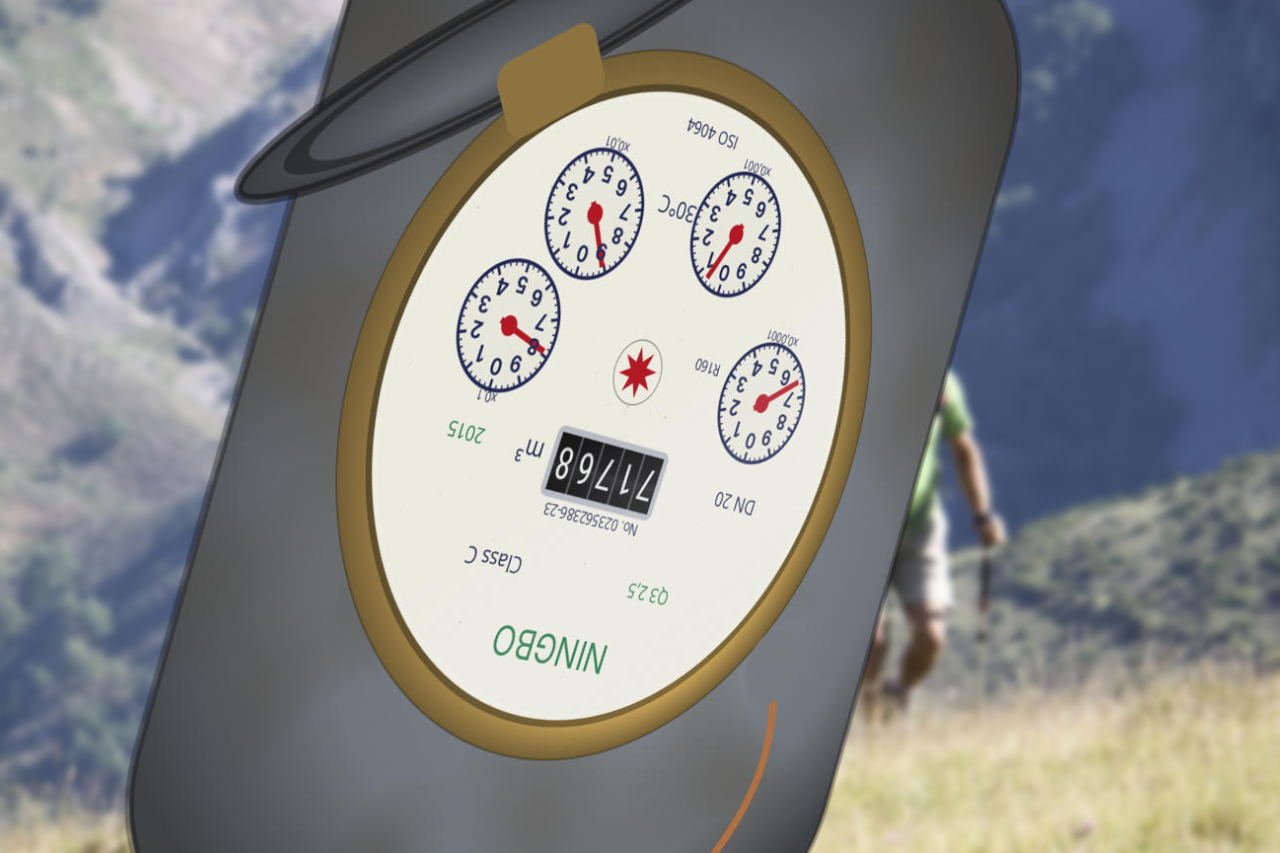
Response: 71768.7906 (m³)
